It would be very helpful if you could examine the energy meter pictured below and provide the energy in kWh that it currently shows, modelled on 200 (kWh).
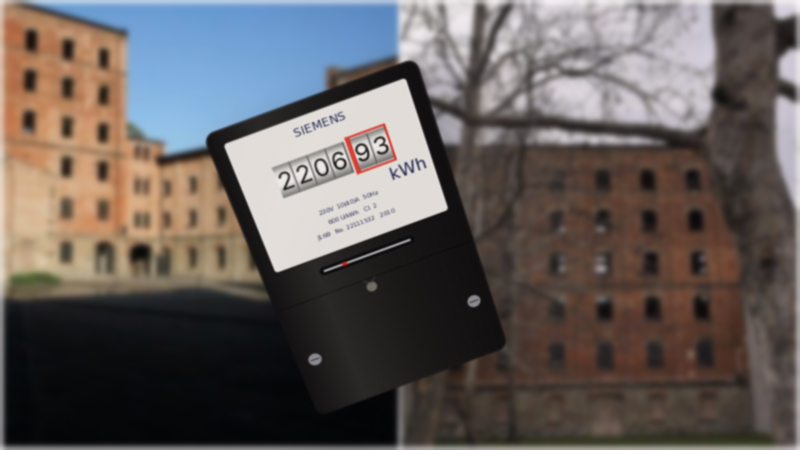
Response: 2206.93 (kWh)
